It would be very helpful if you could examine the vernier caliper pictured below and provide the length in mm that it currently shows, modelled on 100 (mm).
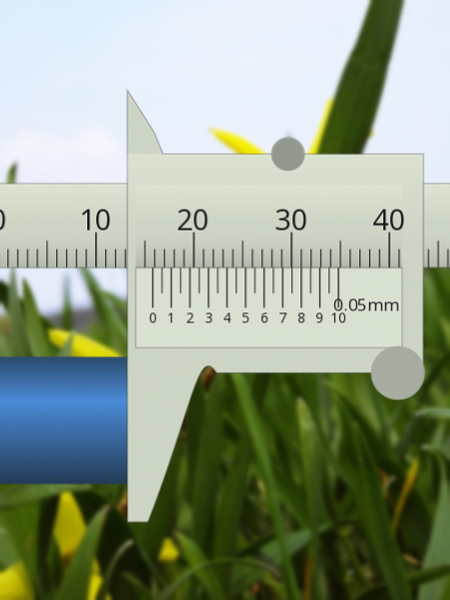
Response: 15.8 (mm)
